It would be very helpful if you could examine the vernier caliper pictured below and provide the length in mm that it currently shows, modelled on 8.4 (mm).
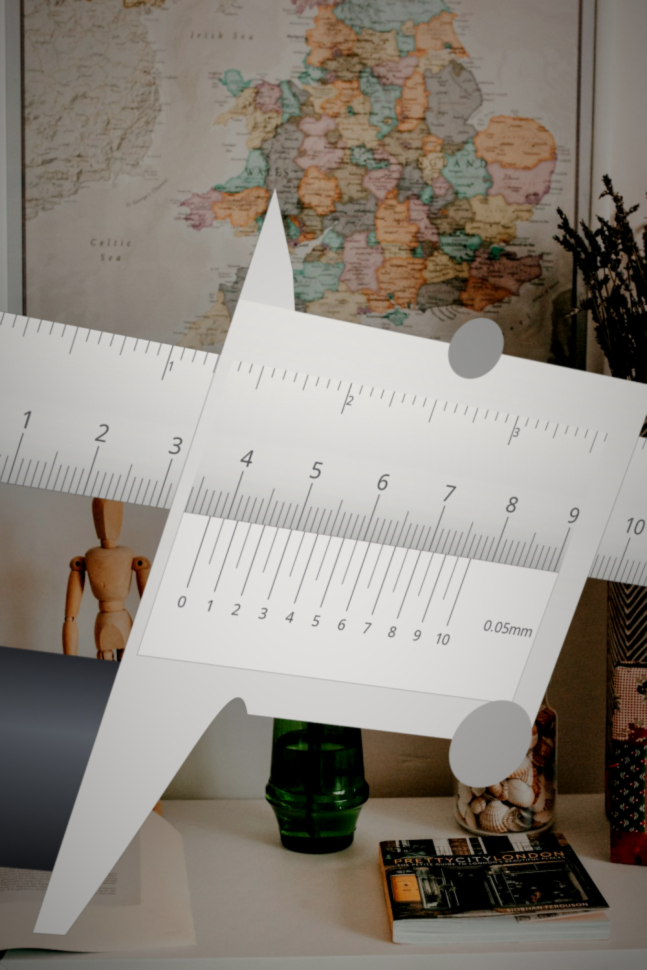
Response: 37.6 (mm)
